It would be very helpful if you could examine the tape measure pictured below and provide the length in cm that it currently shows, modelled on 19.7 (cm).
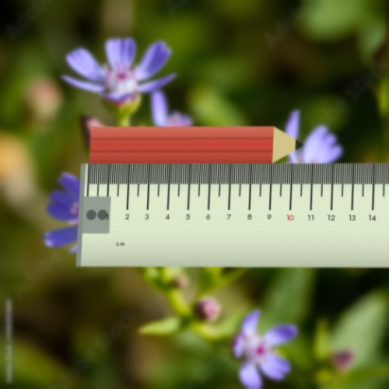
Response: 10.5 (cm)
